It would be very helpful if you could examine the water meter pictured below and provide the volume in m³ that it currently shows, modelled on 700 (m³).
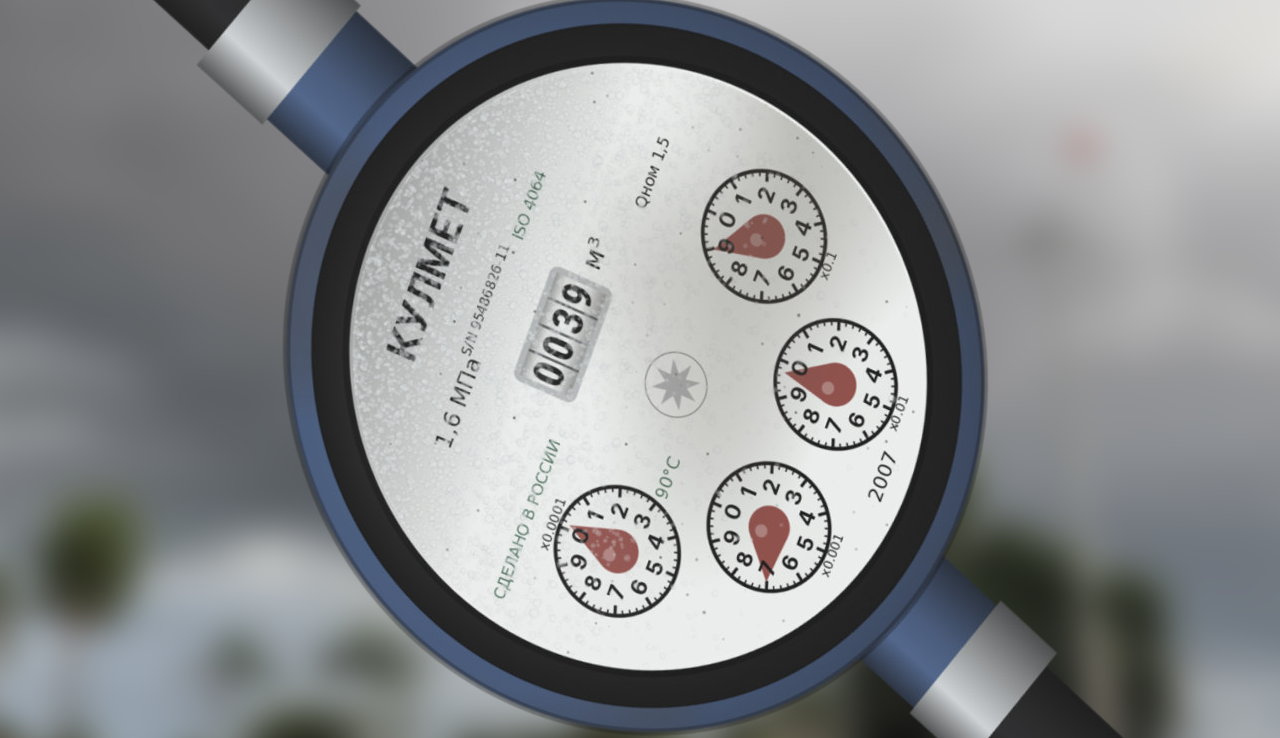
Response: 39.8970 (m³)
